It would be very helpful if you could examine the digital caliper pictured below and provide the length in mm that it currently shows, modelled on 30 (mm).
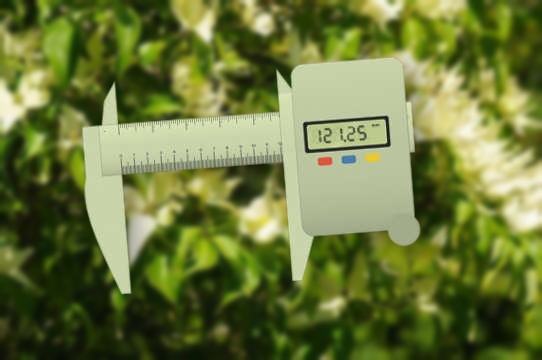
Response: 121.25 (mm)
